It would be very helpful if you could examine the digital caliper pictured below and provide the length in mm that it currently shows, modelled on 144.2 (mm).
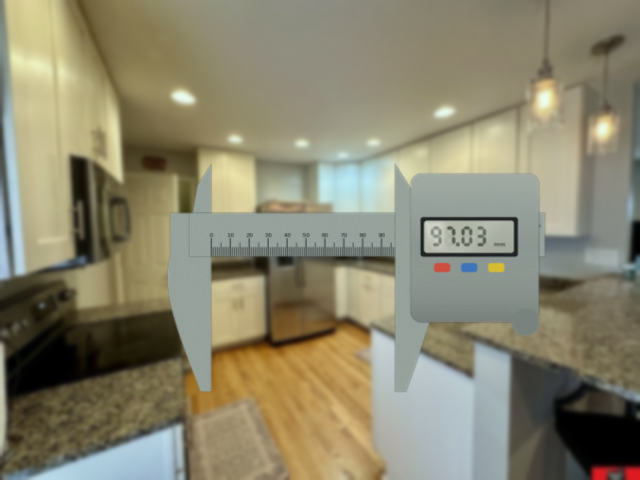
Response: 97.03 (mm)
